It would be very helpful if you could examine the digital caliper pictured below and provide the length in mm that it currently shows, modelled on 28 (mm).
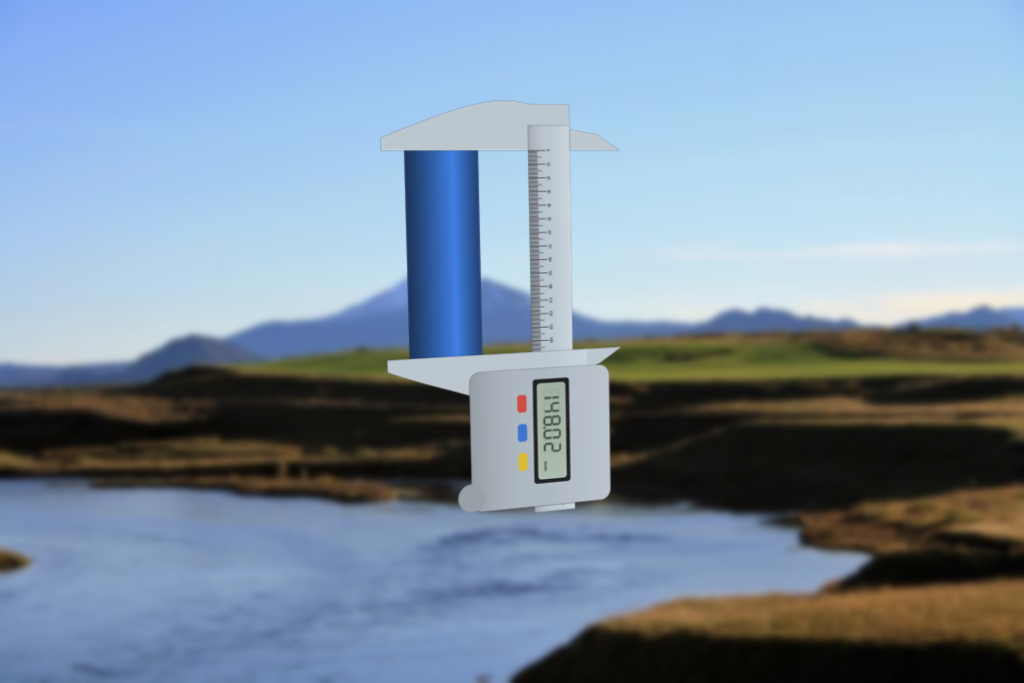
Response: 148.02 (mm)
